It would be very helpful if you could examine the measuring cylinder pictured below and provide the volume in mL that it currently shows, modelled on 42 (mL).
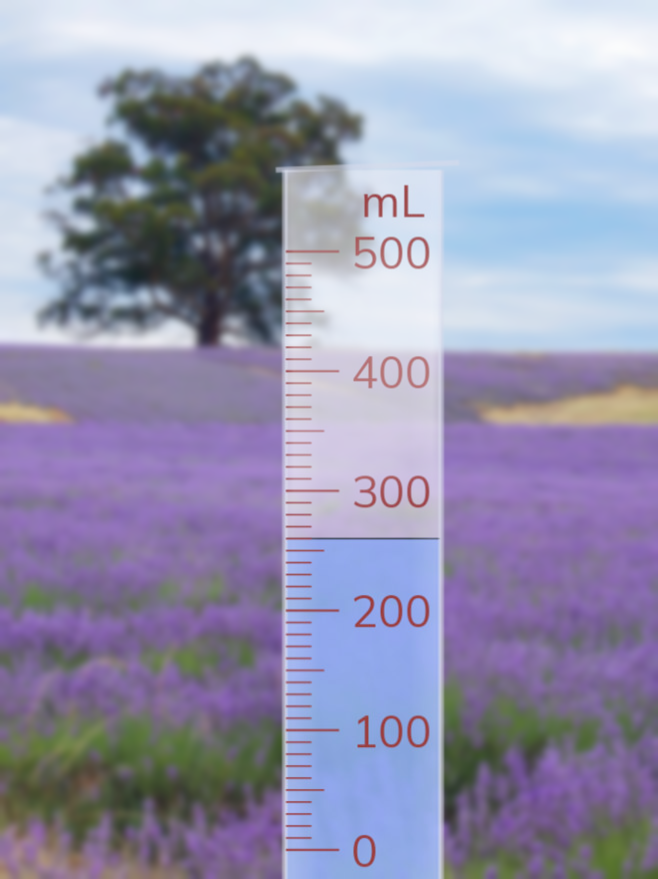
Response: 260 (mL)
